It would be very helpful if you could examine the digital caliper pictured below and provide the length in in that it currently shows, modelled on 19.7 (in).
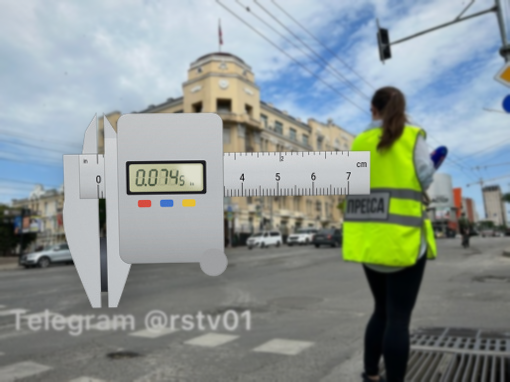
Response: 0.0745 (in)
